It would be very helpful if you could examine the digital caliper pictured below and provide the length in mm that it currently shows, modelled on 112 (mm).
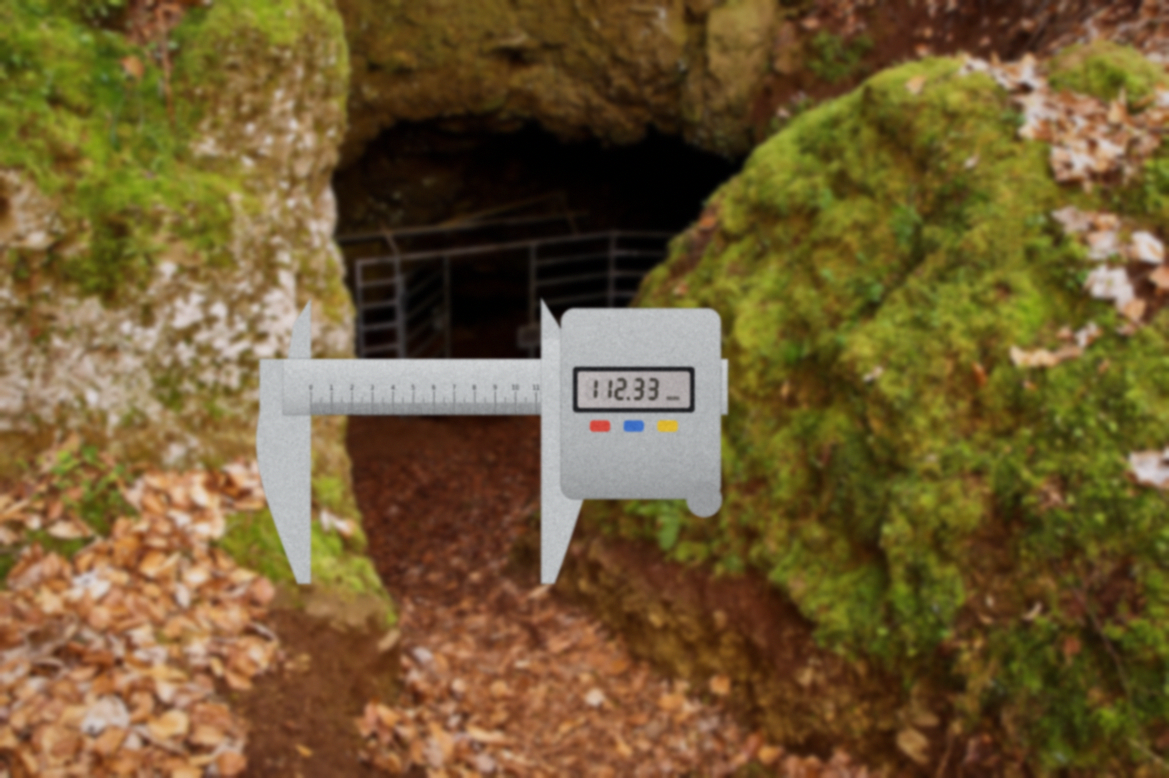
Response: 112.33 (mm)
